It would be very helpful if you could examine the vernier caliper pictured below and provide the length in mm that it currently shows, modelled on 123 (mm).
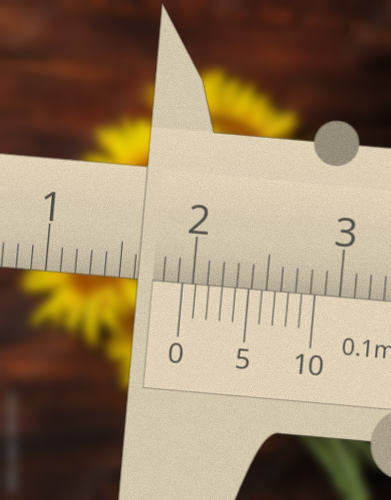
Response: 19.3 (mm)
